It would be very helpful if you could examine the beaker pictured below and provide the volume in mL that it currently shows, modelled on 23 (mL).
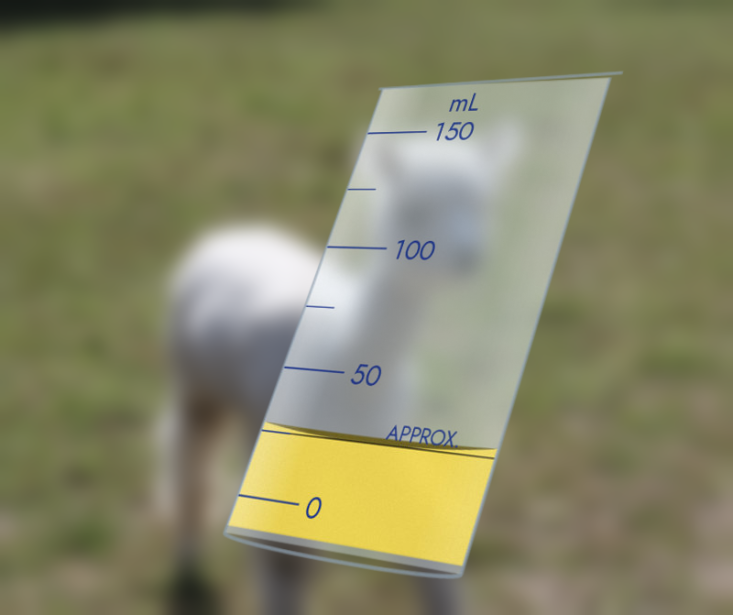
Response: 25 (mL)
